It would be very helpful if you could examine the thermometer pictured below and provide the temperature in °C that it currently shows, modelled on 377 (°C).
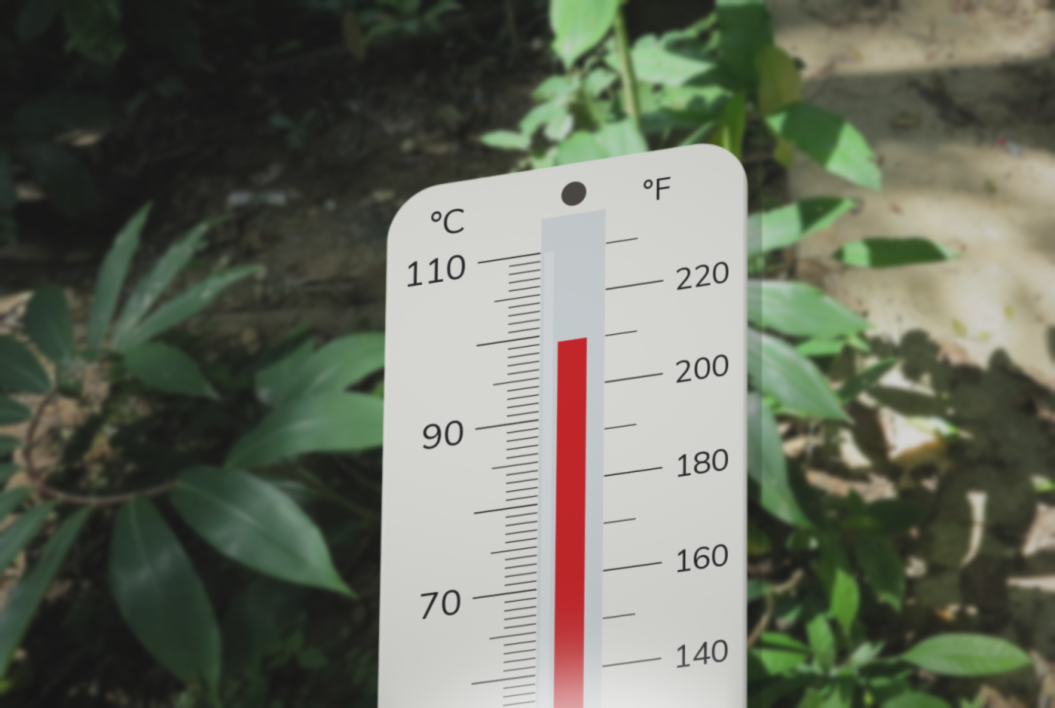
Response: 99 (°C)
